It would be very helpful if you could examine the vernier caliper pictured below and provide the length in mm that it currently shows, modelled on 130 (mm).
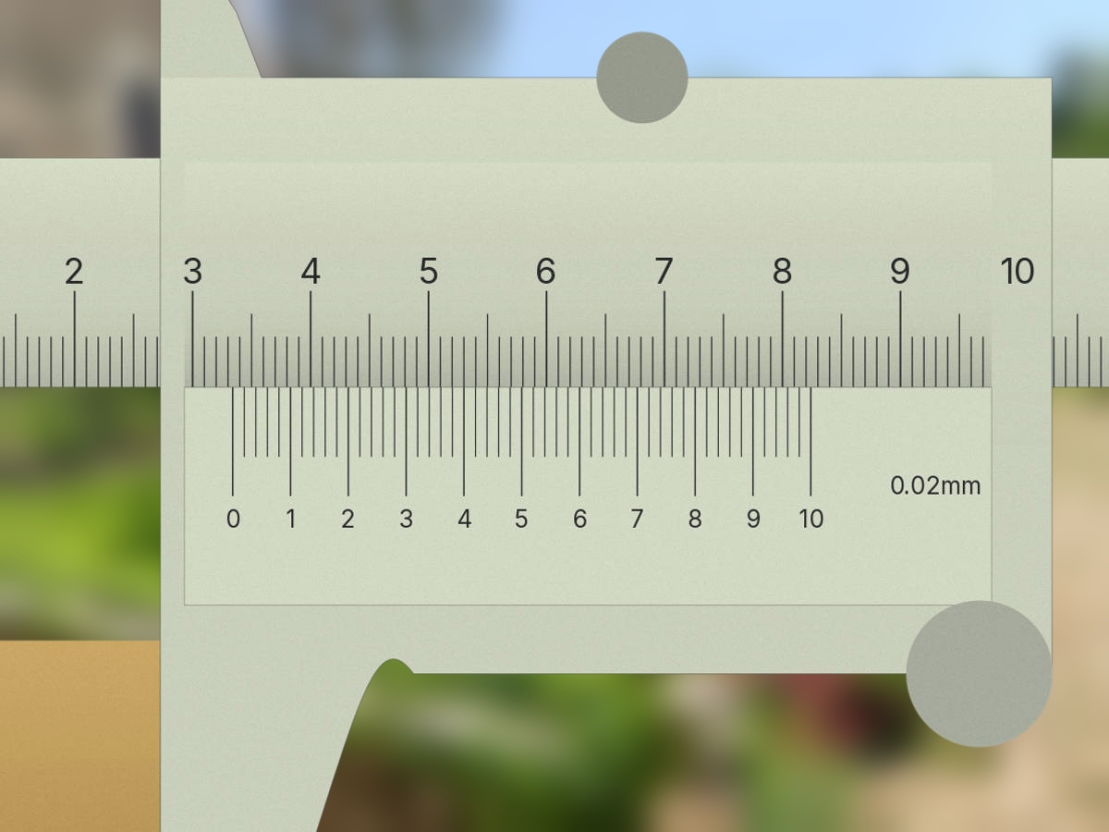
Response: 33.4 (mm)
